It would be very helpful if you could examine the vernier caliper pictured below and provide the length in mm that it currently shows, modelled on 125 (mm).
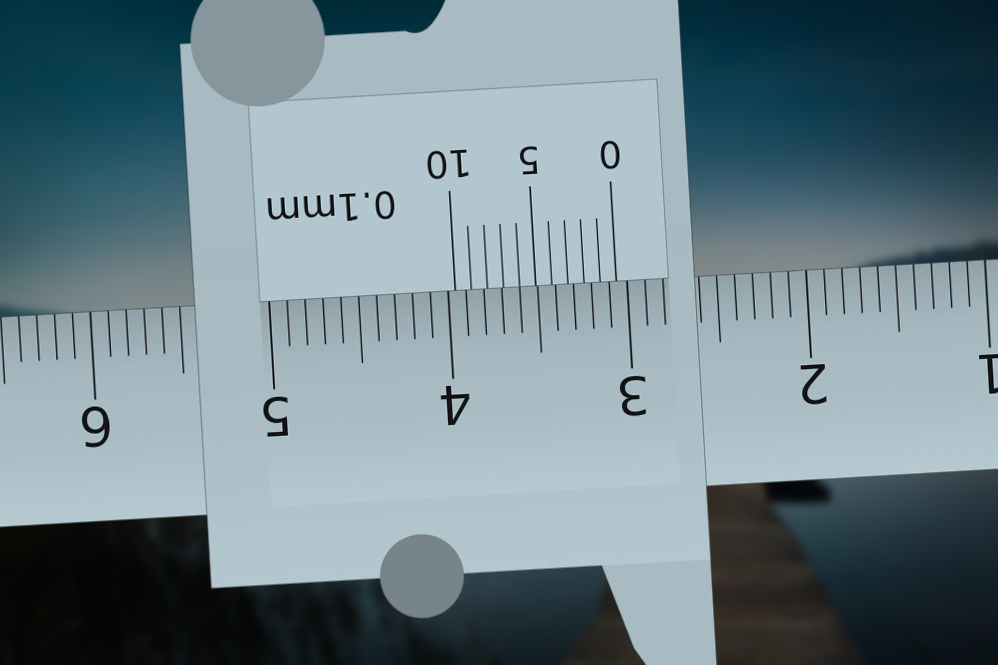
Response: 30.6 (mm)
